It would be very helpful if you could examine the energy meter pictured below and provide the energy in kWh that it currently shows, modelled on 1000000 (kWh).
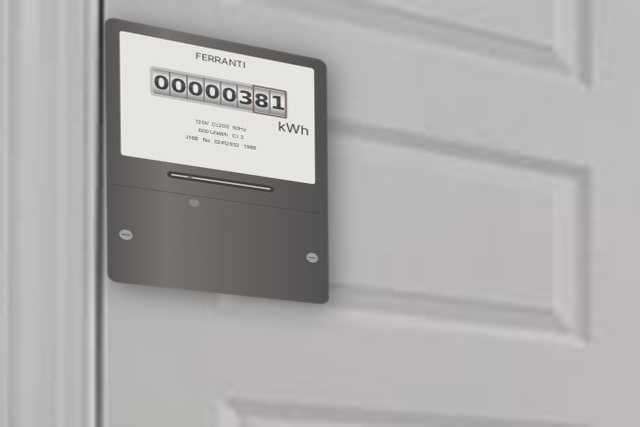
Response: 3.81 (kWh)
